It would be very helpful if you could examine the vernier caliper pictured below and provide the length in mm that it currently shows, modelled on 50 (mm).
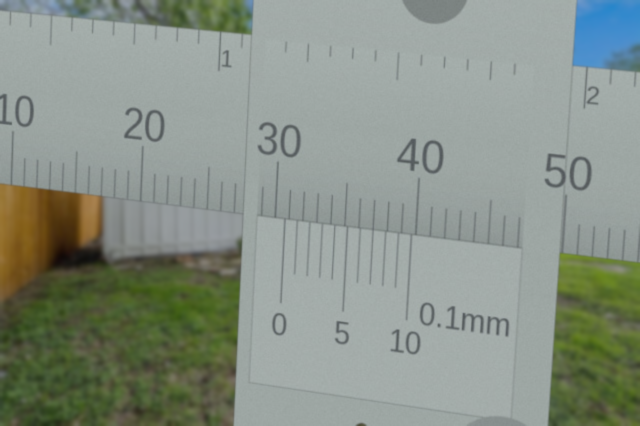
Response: 30.7 (mm)
